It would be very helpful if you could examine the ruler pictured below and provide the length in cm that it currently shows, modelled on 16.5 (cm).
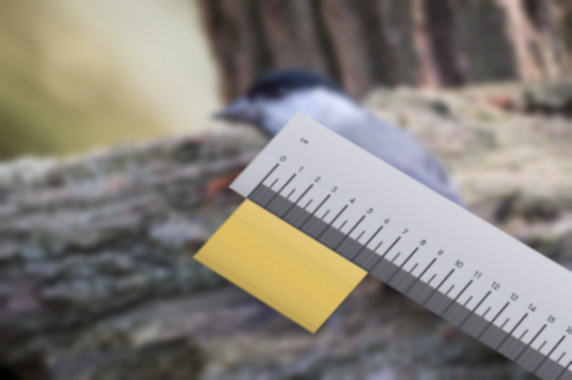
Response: 7 (cm)
